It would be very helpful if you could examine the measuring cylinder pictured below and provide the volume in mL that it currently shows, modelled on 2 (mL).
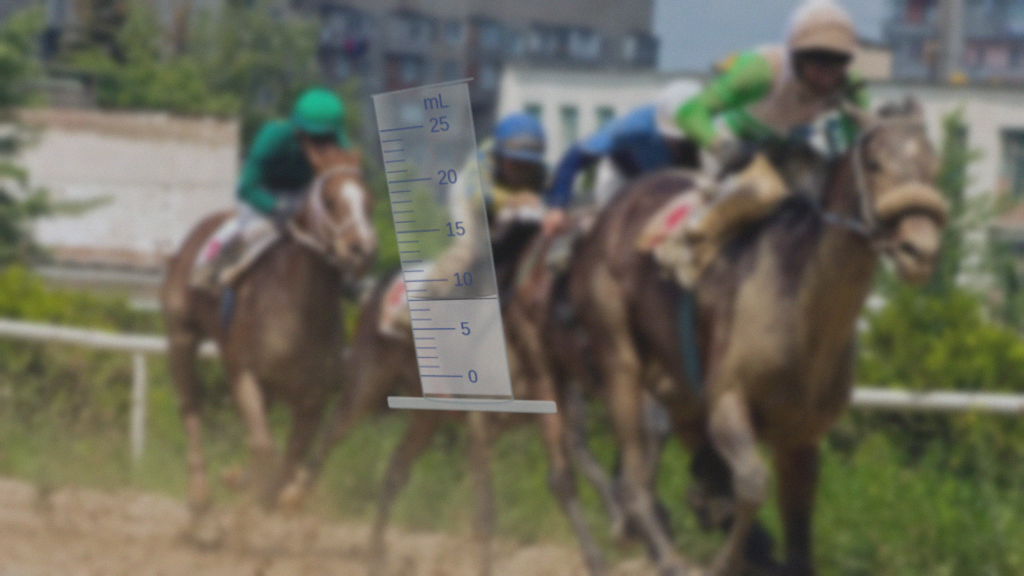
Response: 8 (mL)
